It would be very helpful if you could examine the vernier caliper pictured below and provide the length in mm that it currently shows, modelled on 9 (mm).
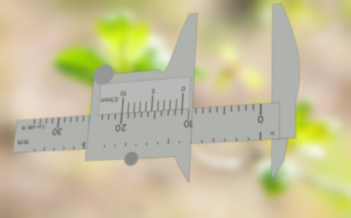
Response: 11.0 (mm)
